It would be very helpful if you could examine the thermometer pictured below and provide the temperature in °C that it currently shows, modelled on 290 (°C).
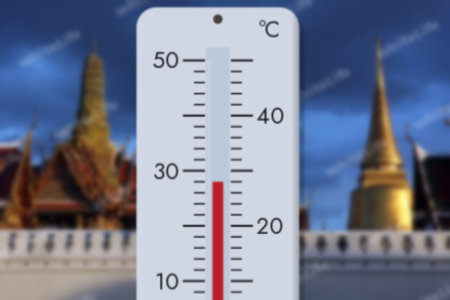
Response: 28 (°C)
